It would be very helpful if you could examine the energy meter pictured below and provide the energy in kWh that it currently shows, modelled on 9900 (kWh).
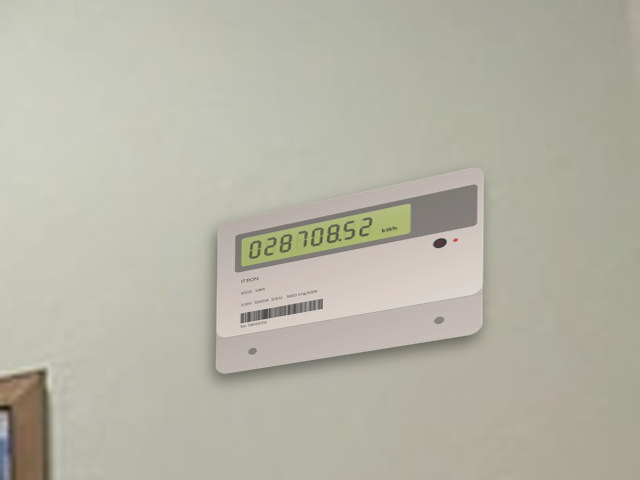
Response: 28708.52 (kWh)
